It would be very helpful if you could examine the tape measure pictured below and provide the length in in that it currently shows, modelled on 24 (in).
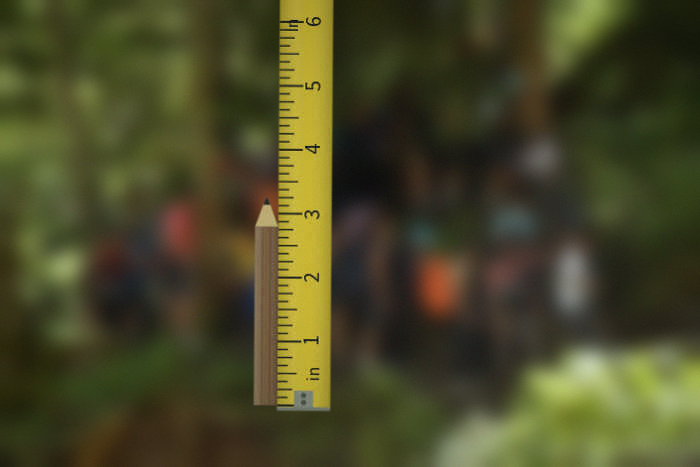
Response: 3.25 (in)
